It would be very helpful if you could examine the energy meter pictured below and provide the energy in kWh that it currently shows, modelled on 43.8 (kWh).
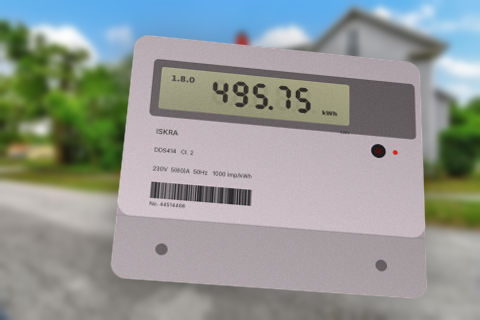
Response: 495.75 (kWh)
